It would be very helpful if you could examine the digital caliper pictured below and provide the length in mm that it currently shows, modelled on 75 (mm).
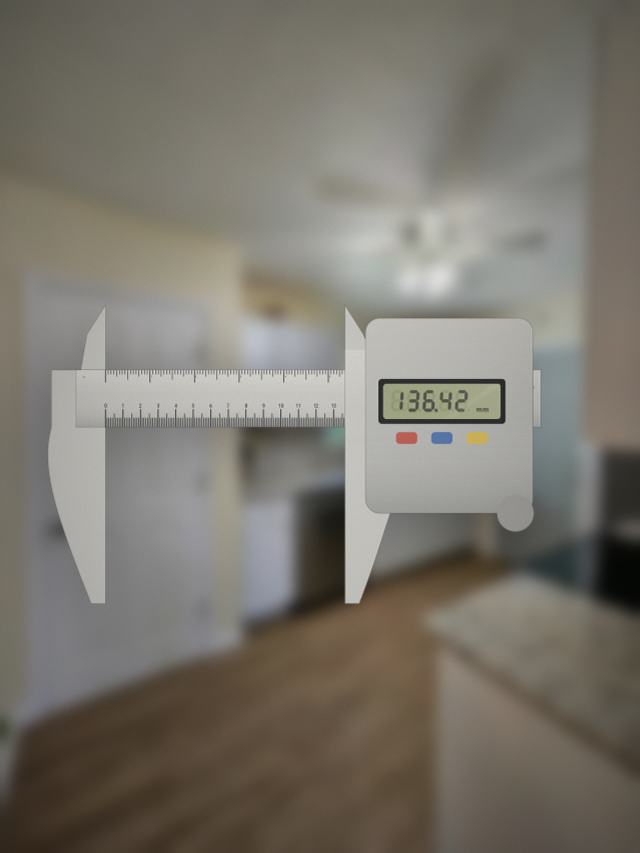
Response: 136.42 (mm)
